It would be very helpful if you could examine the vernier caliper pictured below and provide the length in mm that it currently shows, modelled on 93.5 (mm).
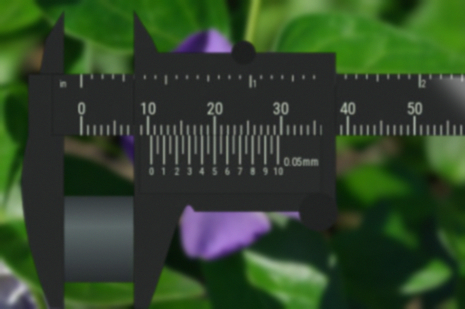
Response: 10.5 (mm)
